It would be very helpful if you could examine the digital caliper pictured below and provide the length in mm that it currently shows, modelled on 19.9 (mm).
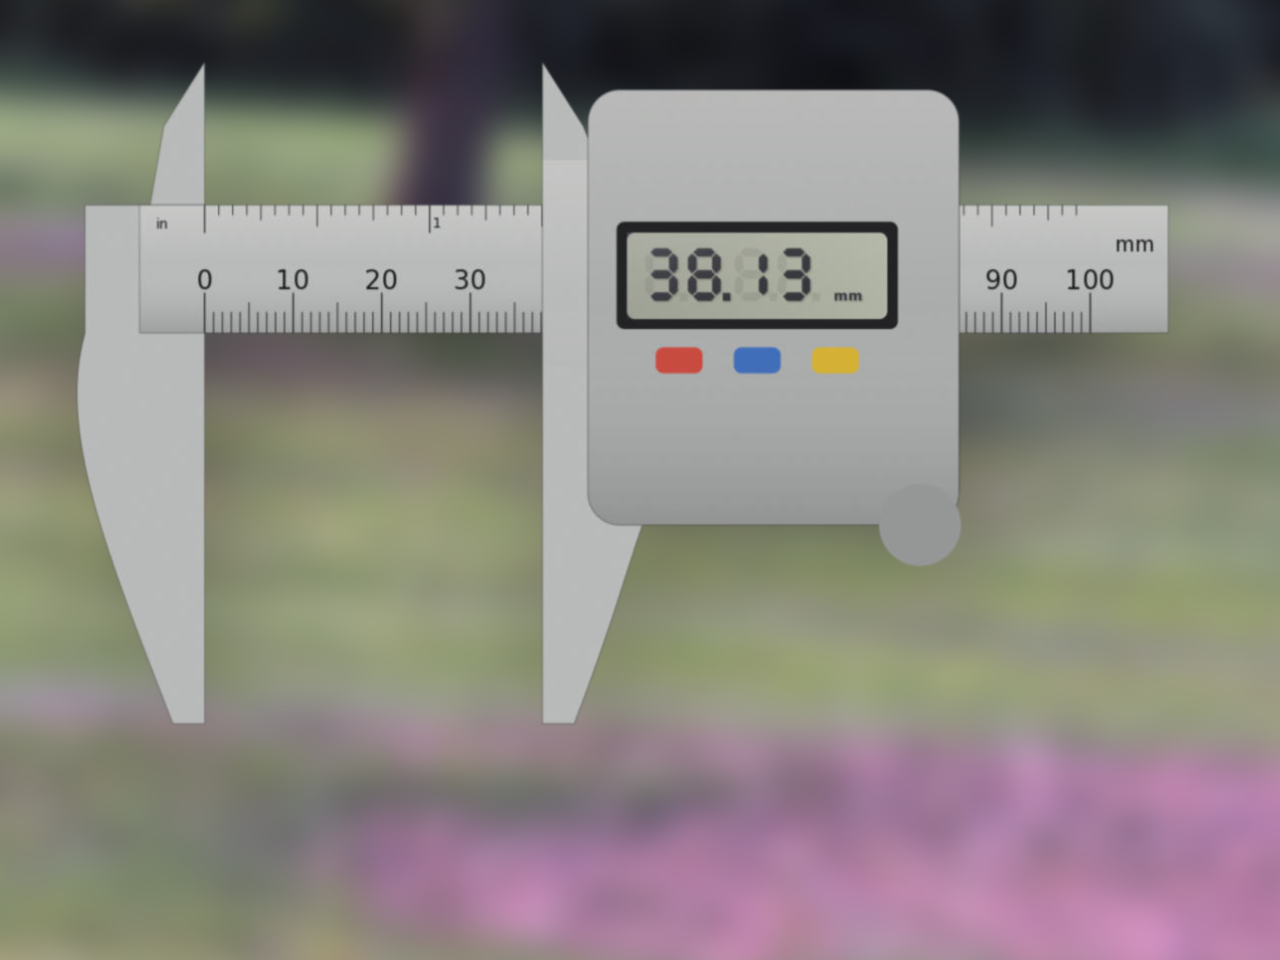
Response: 38.13 (mm)
